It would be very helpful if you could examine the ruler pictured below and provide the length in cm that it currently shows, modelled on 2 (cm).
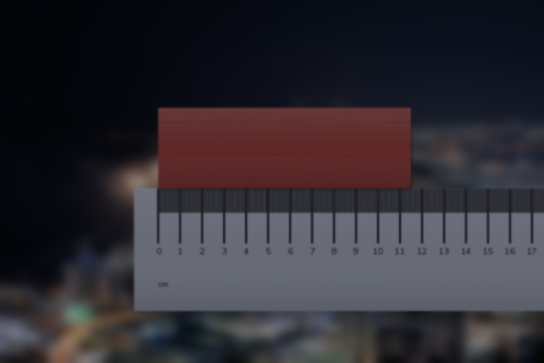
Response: 11.5 (cm)
